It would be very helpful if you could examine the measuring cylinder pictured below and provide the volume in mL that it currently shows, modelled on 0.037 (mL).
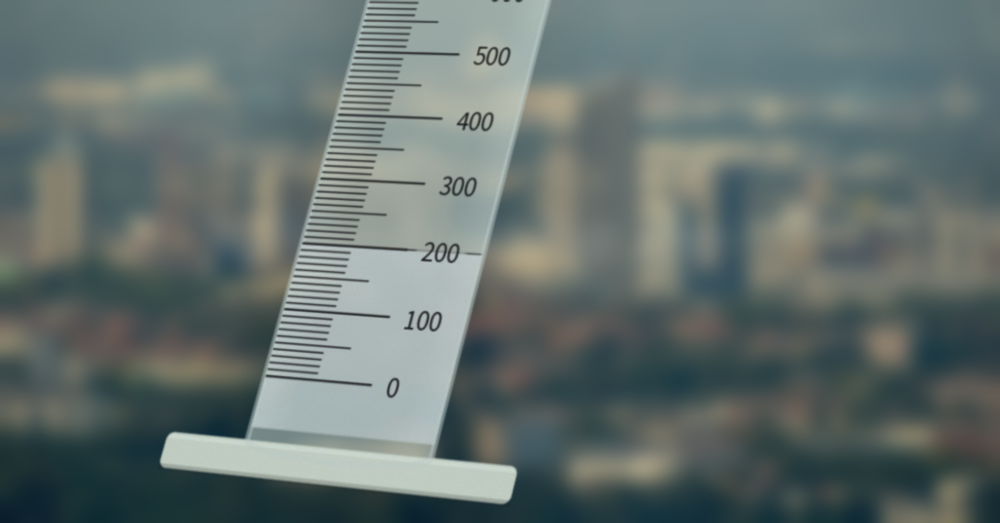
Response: 200 (mL)
